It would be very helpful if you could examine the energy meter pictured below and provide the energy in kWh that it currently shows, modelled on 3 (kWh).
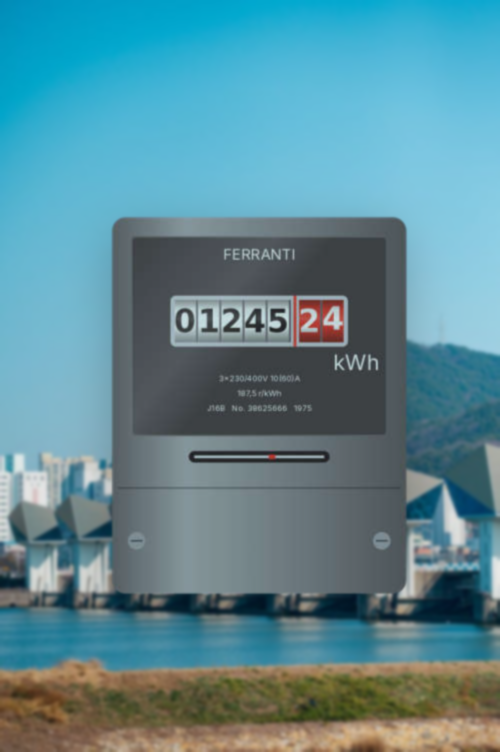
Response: 1245.24 (kWh)
